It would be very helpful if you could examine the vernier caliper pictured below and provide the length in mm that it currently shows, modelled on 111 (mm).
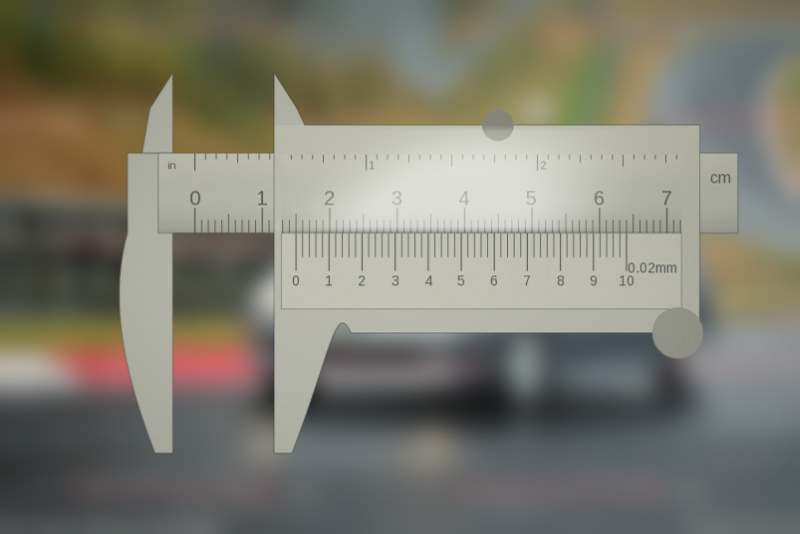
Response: 15.0 (mm)
